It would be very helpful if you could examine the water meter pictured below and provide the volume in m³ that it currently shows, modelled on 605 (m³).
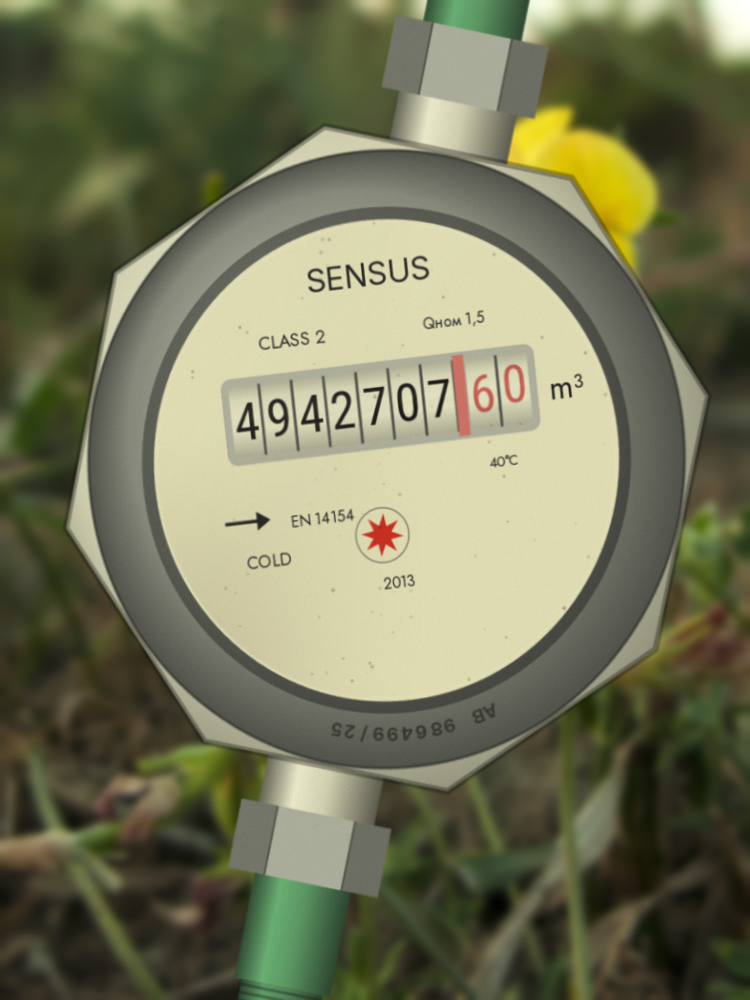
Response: 4942707.60 (m³)
